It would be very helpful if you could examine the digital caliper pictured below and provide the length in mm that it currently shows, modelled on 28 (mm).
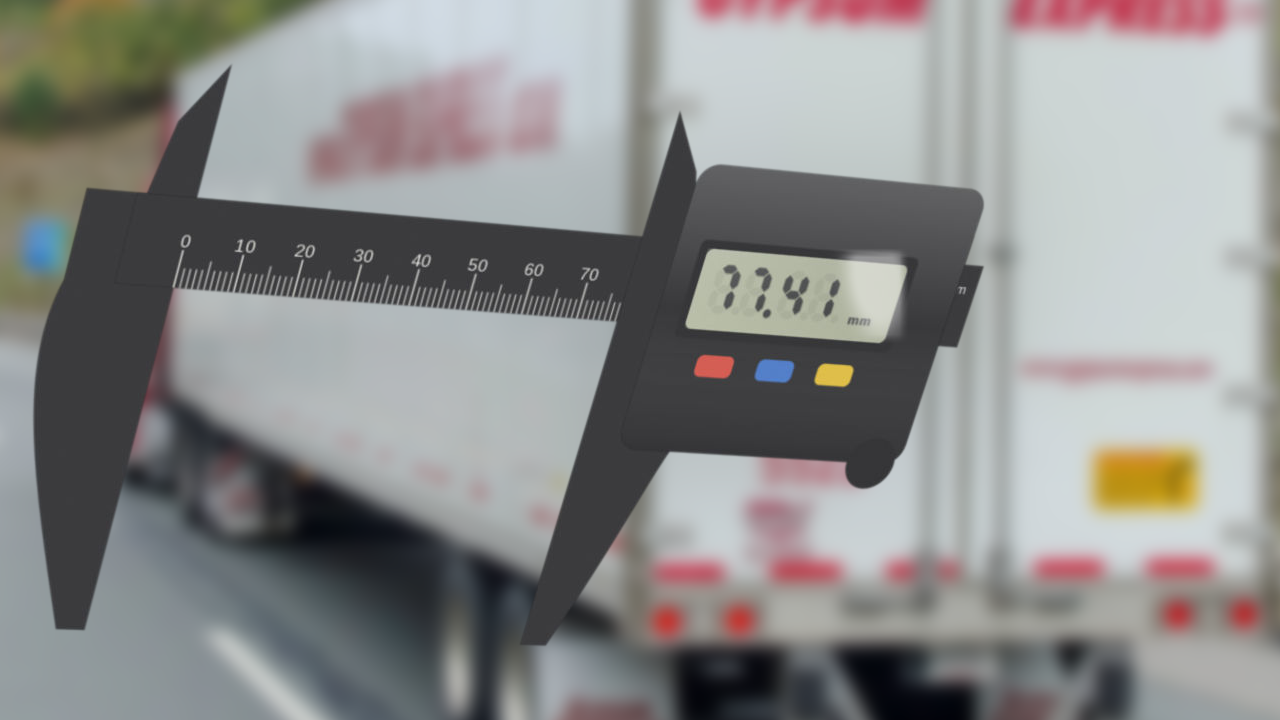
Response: 77.41 (mm)
